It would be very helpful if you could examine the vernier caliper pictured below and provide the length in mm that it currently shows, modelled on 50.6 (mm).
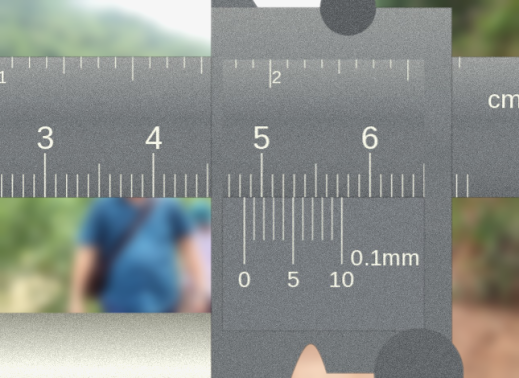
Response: 48.4 (mm)
